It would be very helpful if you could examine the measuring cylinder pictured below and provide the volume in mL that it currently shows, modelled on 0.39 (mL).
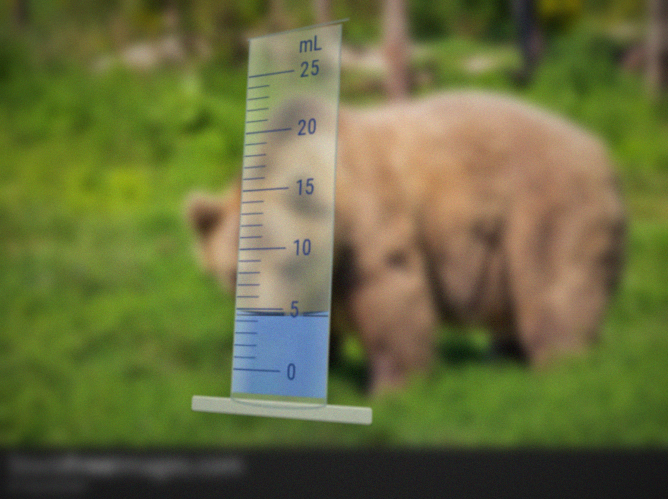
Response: 4.5 (mL)
